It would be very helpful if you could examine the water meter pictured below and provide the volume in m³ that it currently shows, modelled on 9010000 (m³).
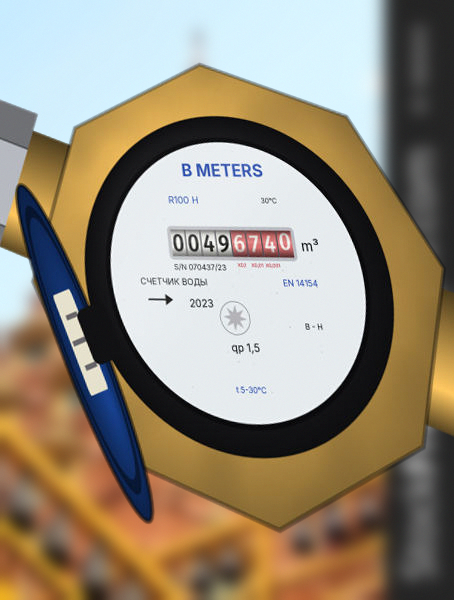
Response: 49.6740 (m³)
